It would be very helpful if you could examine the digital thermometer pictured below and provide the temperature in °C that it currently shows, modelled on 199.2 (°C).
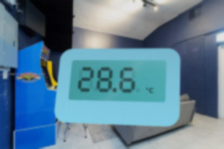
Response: 28.6 (°C)
